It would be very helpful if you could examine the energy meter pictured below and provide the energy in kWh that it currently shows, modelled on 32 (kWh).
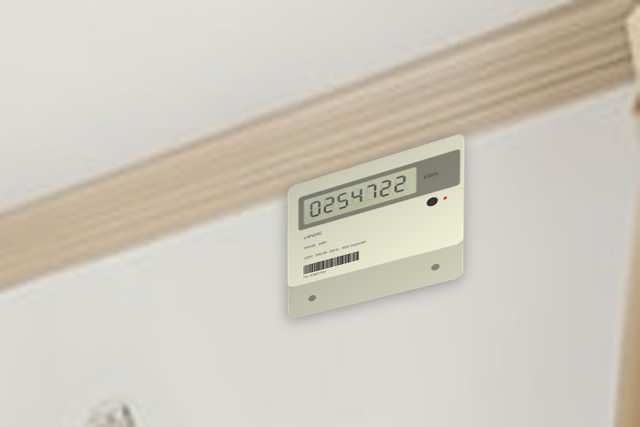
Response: 254722 (kWh)
